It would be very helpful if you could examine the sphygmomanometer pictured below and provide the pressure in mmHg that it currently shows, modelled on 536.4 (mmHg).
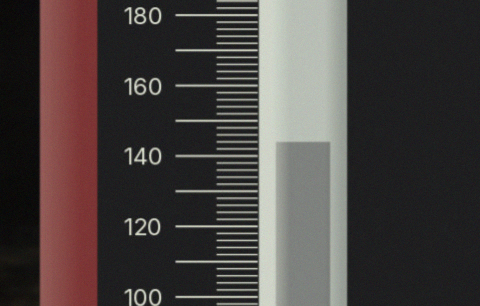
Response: 144 (mmHg)
